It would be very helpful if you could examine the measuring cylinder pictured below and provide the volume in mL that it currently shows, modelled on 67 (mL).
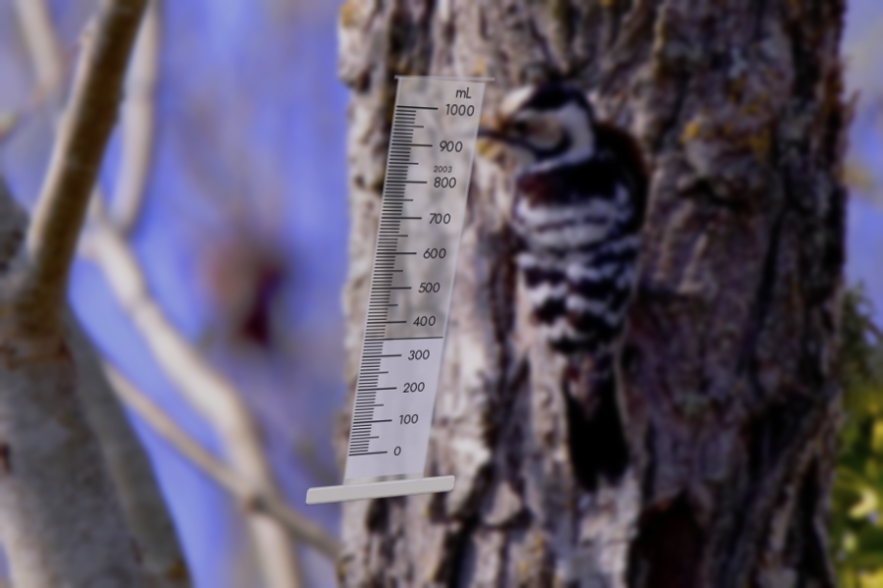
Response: 350 (mL)
